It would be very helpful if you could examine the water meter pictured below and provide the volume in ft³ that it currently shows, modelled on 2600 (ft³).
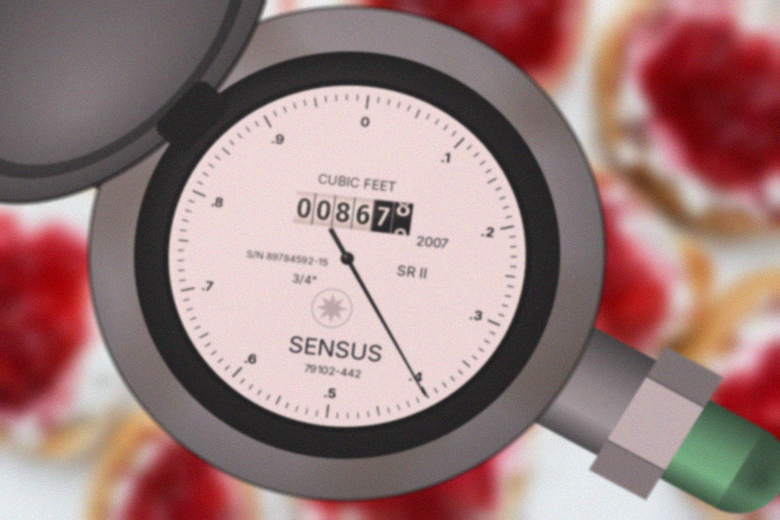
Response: 8678.40 (ft³)
